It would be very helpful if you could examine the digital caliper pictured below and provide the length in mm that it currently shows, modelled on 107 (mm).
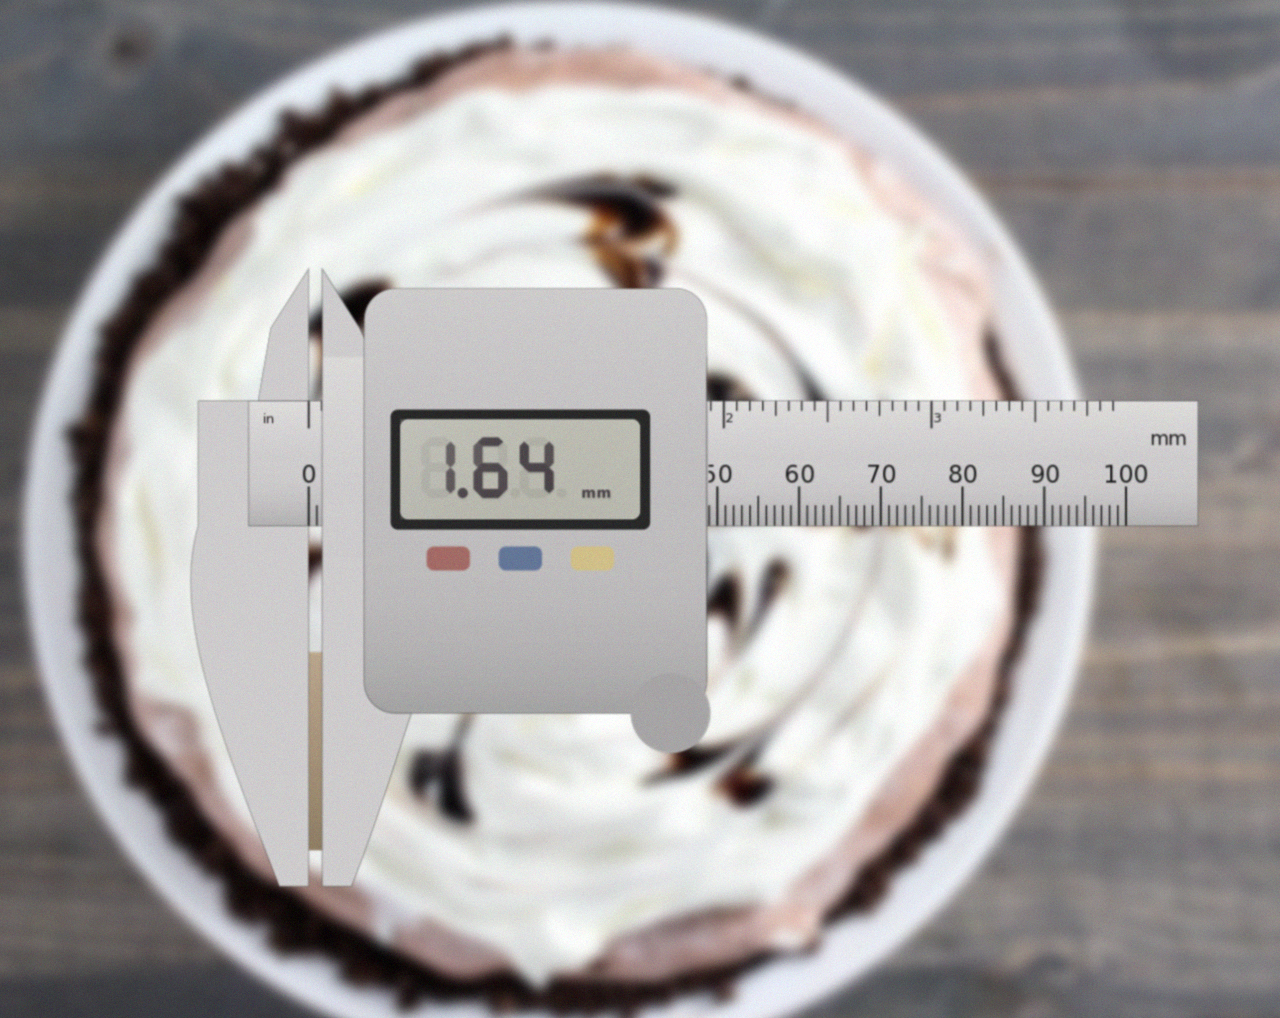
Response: 1.64 (mm)
